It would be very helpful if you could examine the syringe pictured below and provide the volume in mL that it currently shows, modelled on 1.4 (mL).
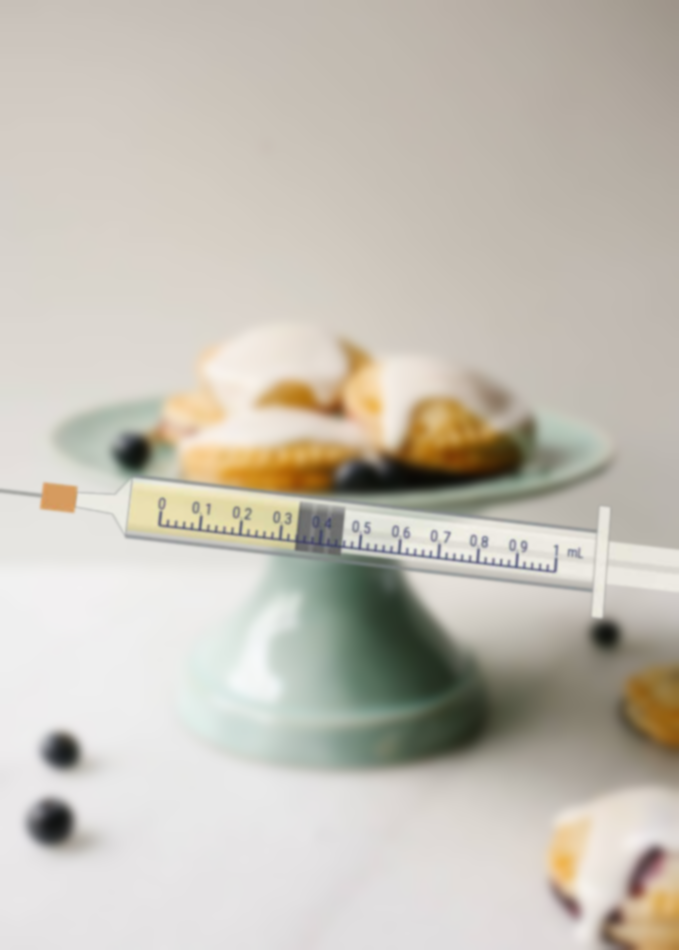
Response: 0.34 (mL)
